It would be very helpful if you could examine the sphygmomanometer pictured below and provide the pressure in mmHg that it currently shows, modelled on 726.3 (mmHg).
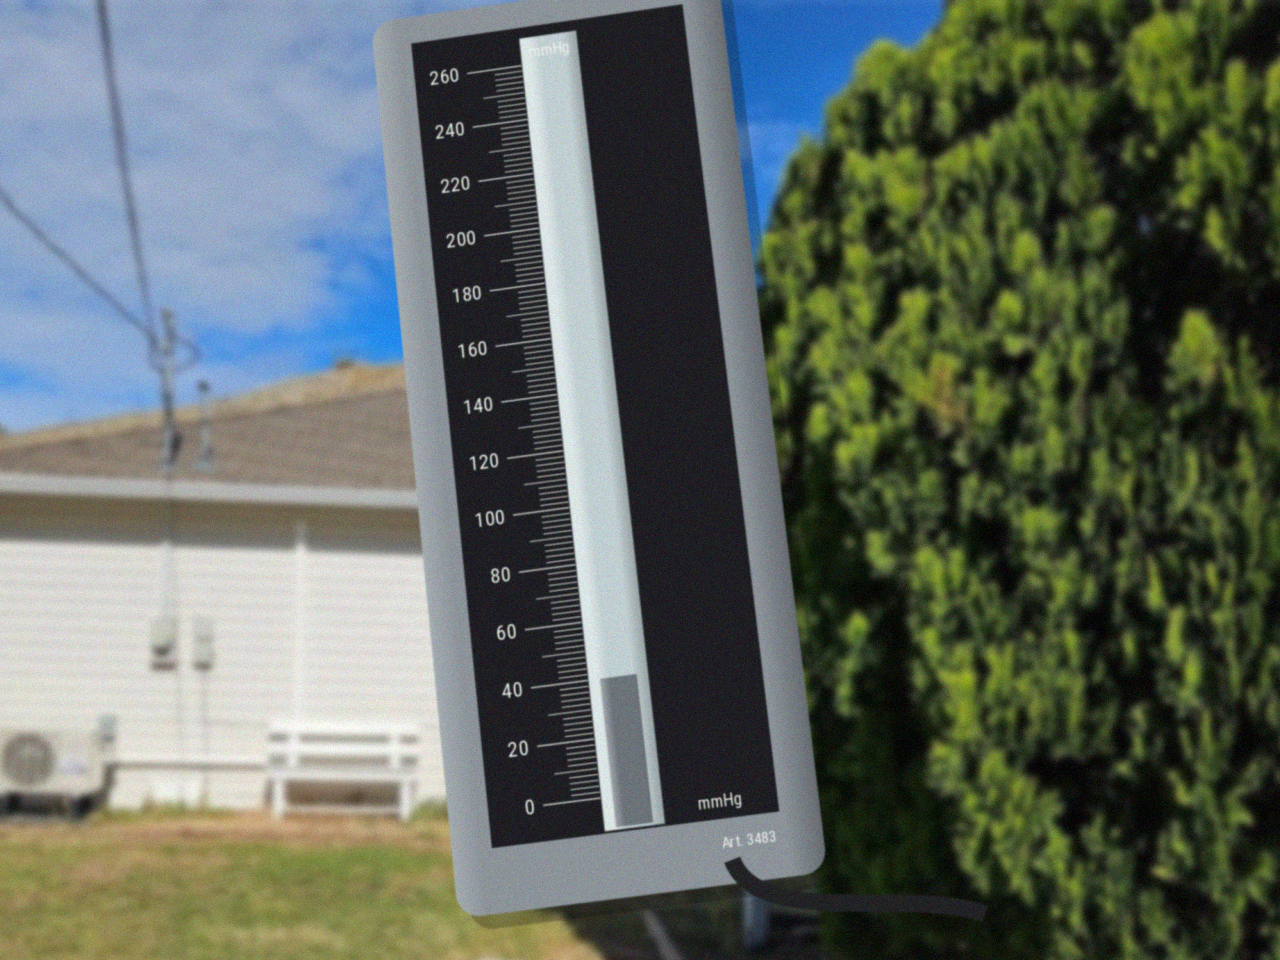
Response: 40 (mmHg)
